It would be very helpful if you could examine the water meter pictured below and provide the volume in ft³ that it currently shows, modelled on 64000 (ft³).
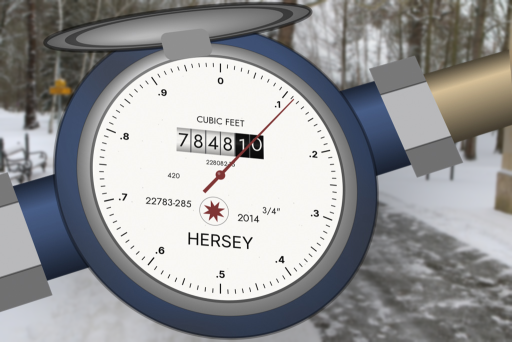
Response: 784810.11 (ft³)
